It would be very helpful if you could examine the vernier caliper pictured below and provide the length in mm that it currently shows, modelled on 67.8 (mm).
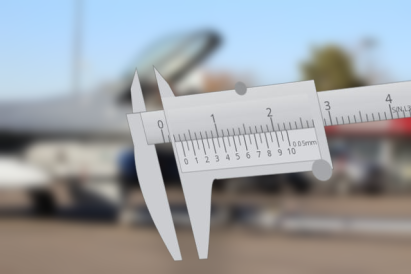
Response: 3.2 (mm)
